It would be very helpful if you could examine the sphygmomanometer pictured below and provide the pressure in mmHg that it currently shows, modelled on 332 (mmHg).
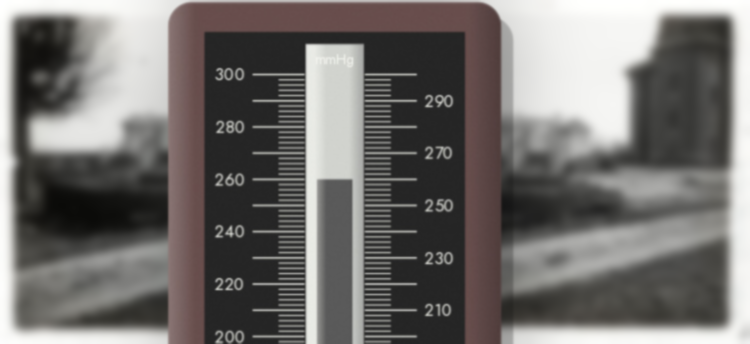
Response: 260 (mmHg)
